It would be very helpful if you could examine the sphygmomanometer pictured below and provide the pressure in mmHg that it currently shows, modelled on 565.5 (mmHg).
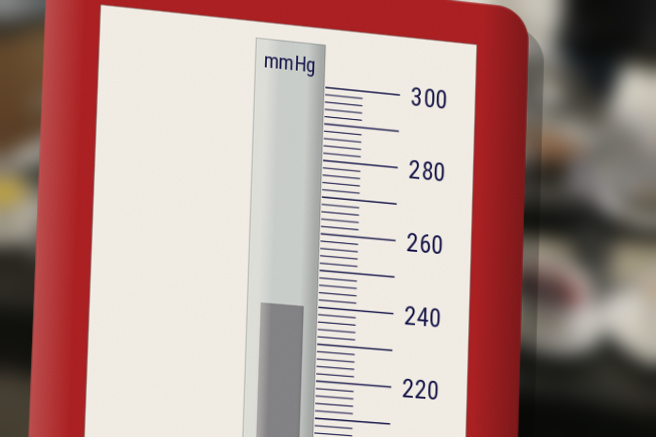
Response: 240 (mmHg)
